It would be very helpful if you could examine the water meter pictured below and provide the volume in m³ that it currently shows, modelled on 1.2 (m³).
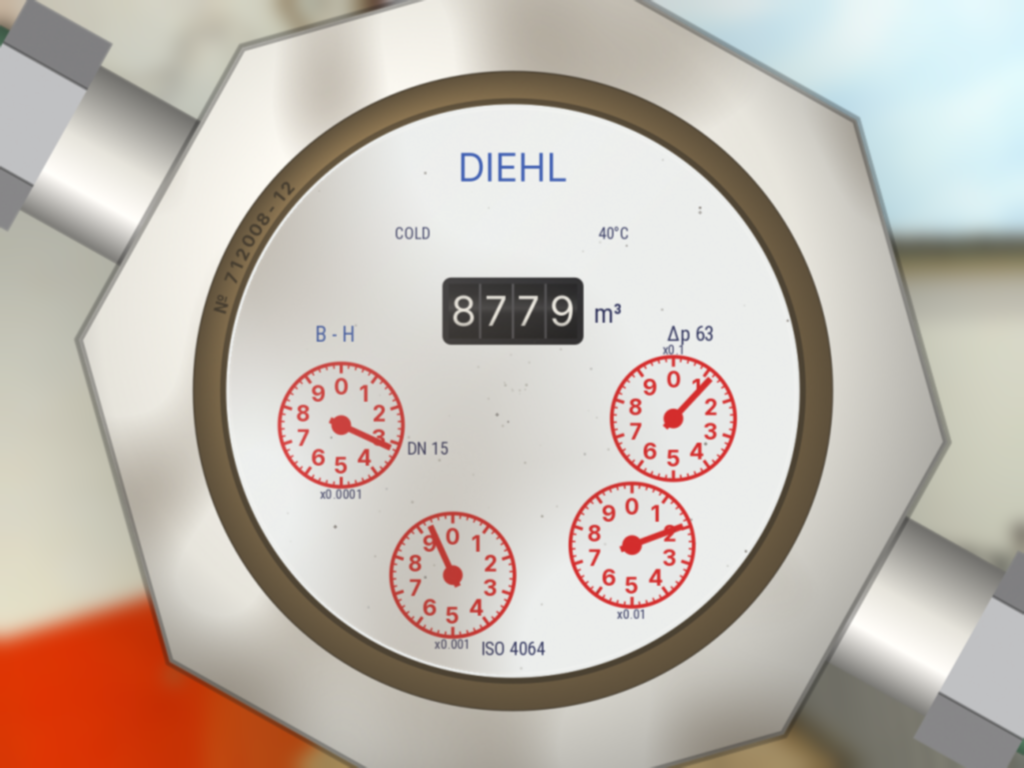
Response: 8779.1193 (m³)
